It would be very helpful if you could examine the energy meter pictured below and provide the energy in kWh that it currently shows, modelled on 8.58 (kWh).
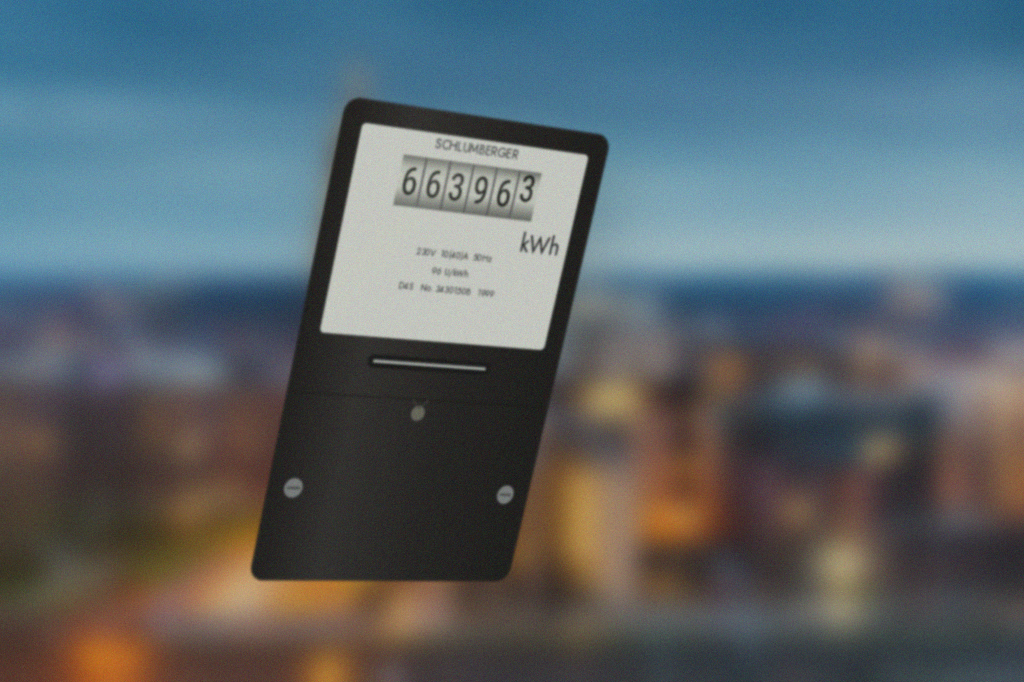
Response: 663963 (kWh)
